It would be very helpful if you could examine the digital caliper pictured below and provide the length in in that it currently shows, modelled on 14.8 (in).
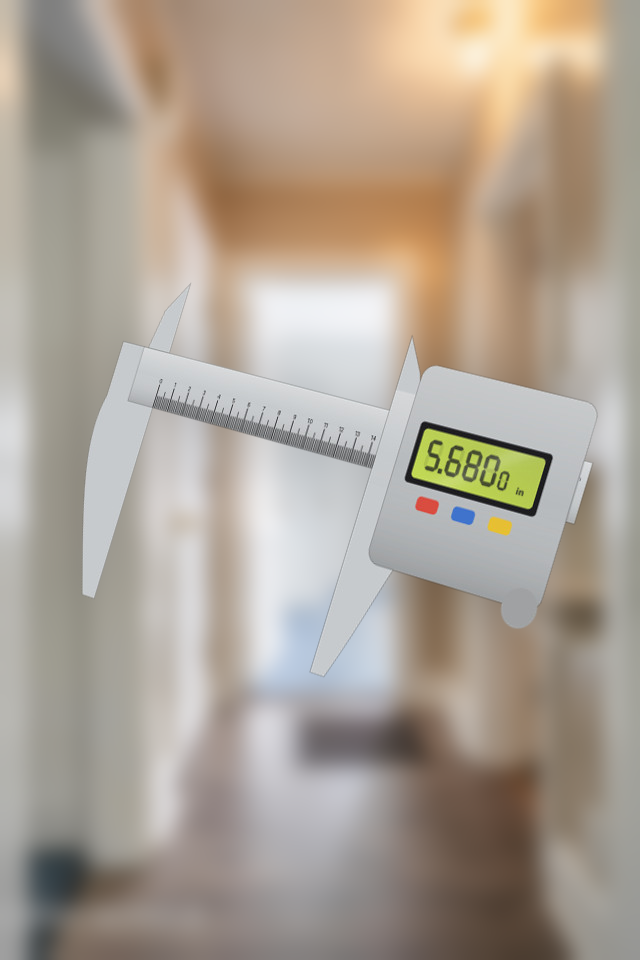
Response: 5.6800 (in)
